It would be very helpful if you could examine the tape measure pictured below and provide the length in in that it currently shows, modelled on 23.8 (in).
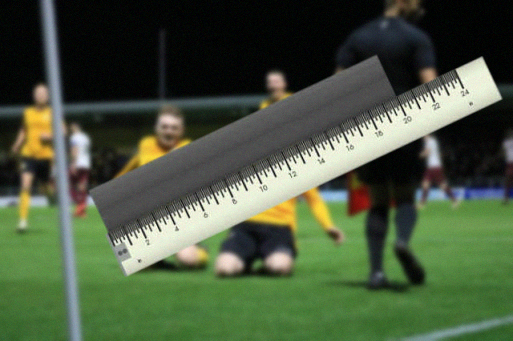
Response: 20 (in)
